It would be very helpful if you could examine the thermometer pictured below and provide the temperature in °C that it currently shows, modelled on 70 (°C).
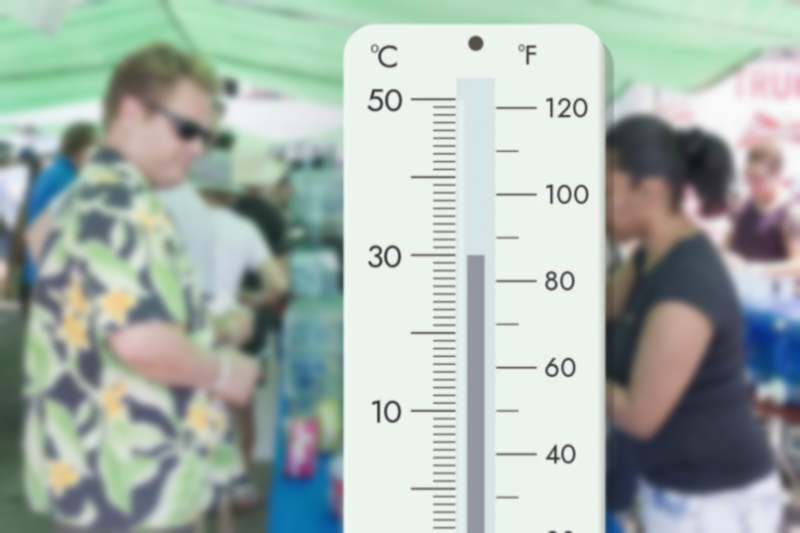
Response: 30 (°C)
